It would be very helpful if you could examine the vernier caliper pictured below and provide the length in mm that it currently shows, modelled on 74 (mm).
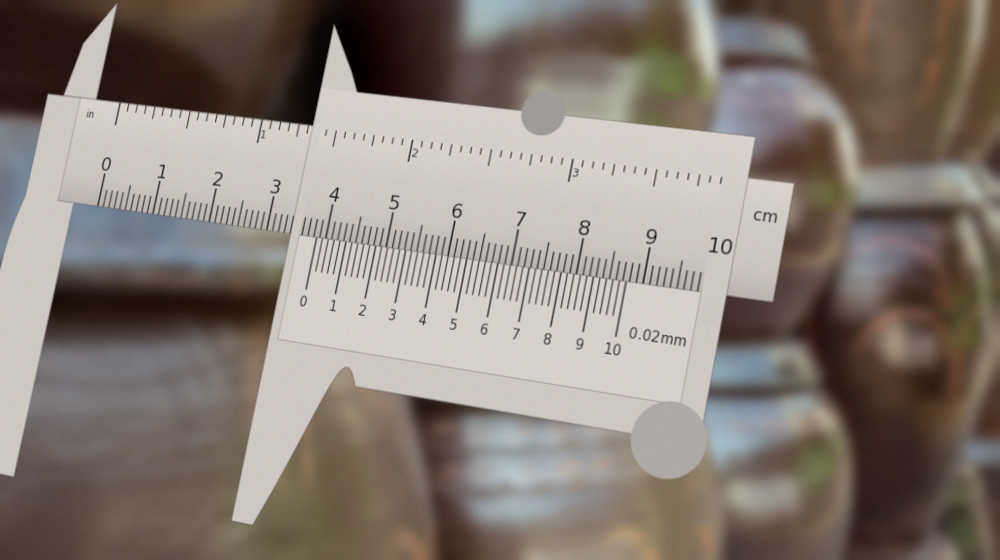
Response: 38.5 (mm)
